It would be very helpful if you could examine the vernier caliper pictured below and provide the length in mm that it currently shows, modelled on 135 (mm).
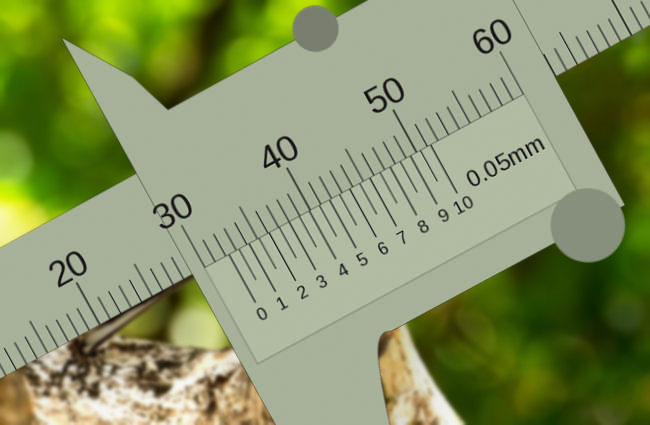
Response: 32.3 (mm)
